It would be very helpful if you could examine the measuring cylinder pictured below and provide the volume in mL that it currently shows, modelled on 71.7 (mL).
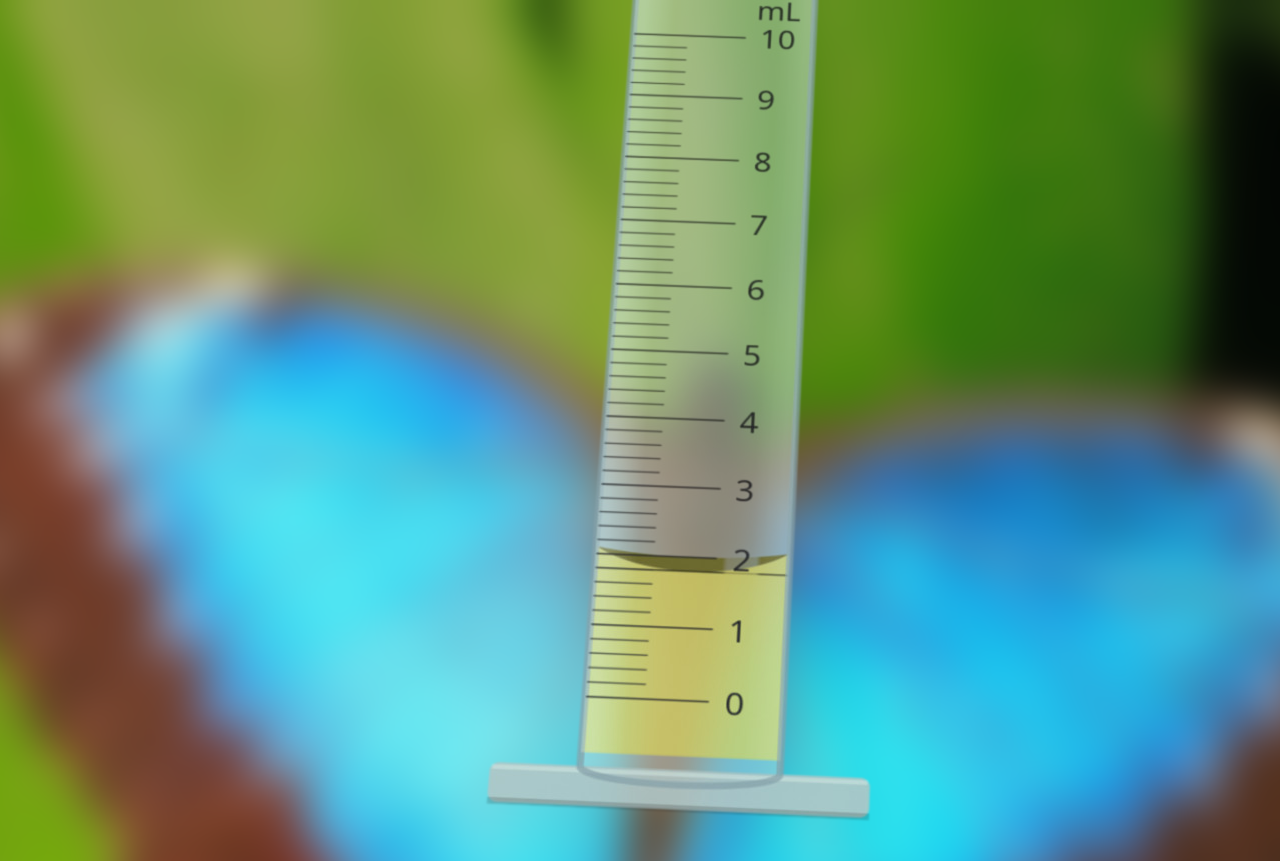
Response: 1.8 (mL)
